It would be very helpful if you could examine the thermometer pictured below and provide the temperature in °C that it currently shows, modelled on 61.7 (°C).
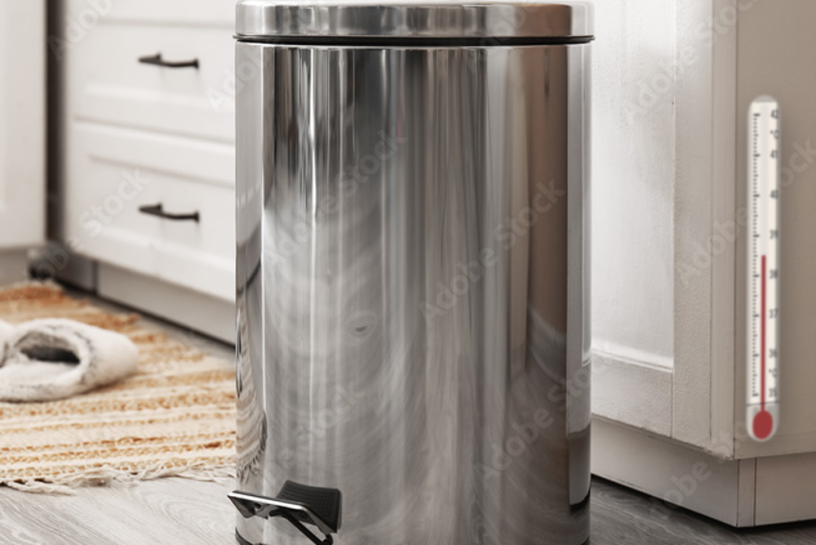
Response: 38.5 (°C)
